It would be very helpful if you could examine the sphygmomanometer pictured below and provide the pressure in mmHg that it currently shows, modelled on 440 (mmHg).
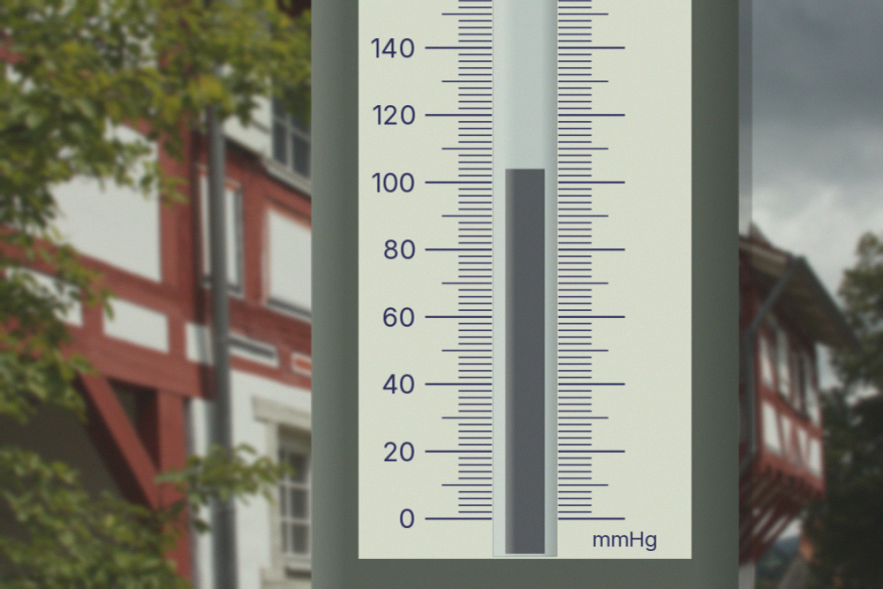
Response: 104 (mmHg)
